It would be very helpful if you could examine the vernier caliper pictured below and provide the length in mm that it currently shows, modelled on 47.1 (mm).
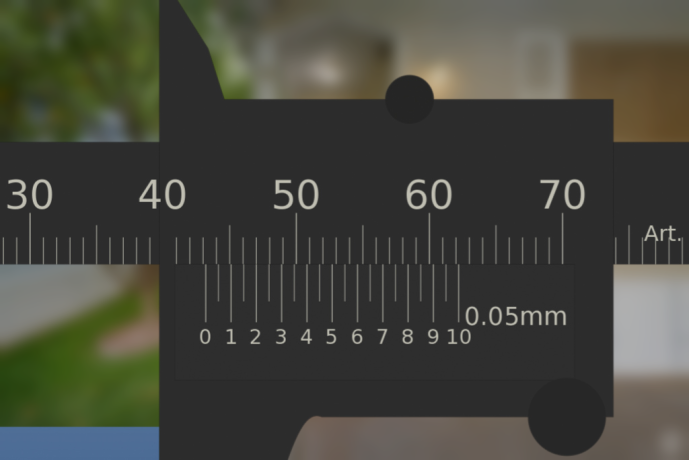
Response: 43.2 (mm)
